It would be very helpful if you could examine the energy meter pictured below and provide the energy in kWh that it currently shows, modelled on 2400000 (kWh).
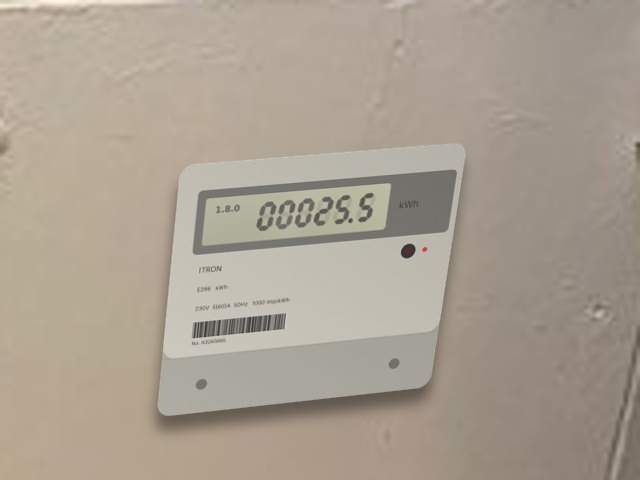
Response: 25.5 (kWh)
